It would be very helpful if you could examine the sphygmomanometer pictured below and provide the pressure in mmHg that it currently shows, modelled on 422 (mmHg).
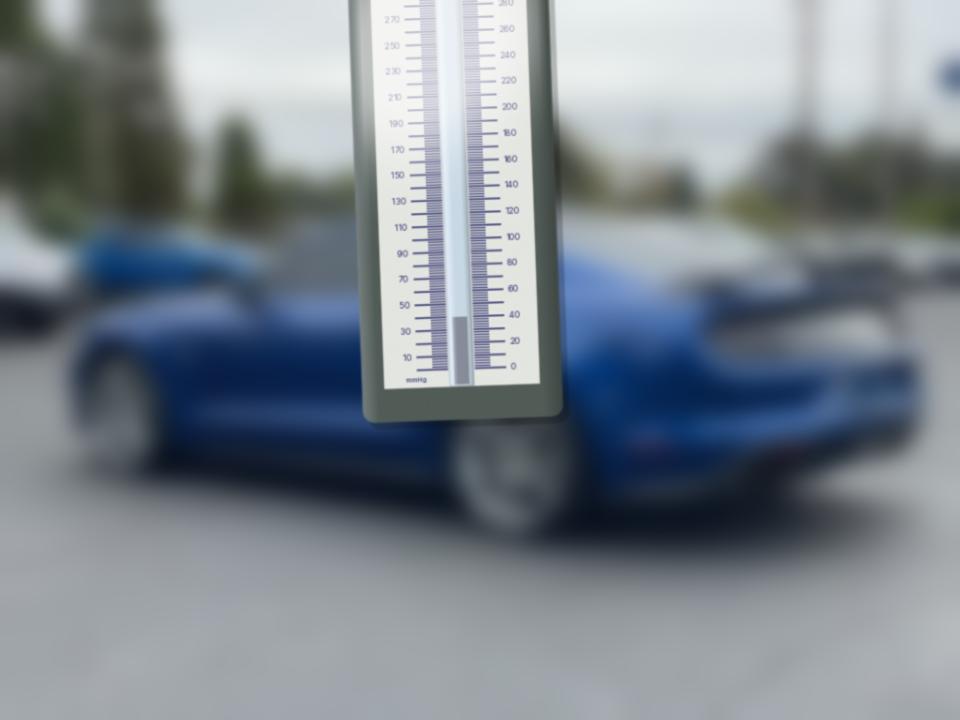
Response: 40 (mmHg)
